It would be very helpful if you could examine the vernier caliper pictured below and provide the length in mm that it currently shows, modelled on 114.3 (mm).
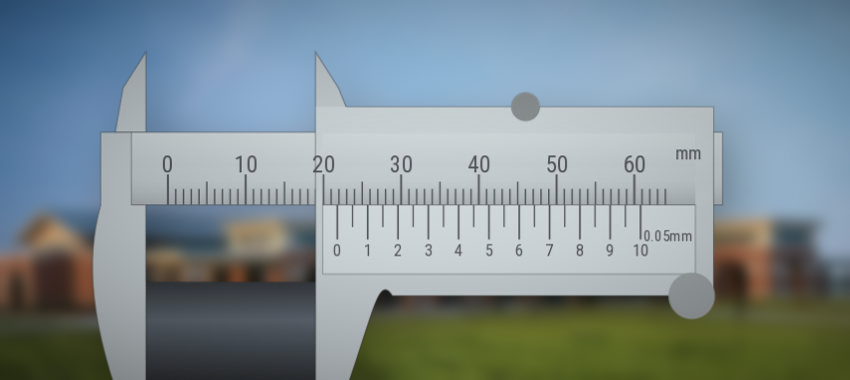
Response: 21.8 (mm)
